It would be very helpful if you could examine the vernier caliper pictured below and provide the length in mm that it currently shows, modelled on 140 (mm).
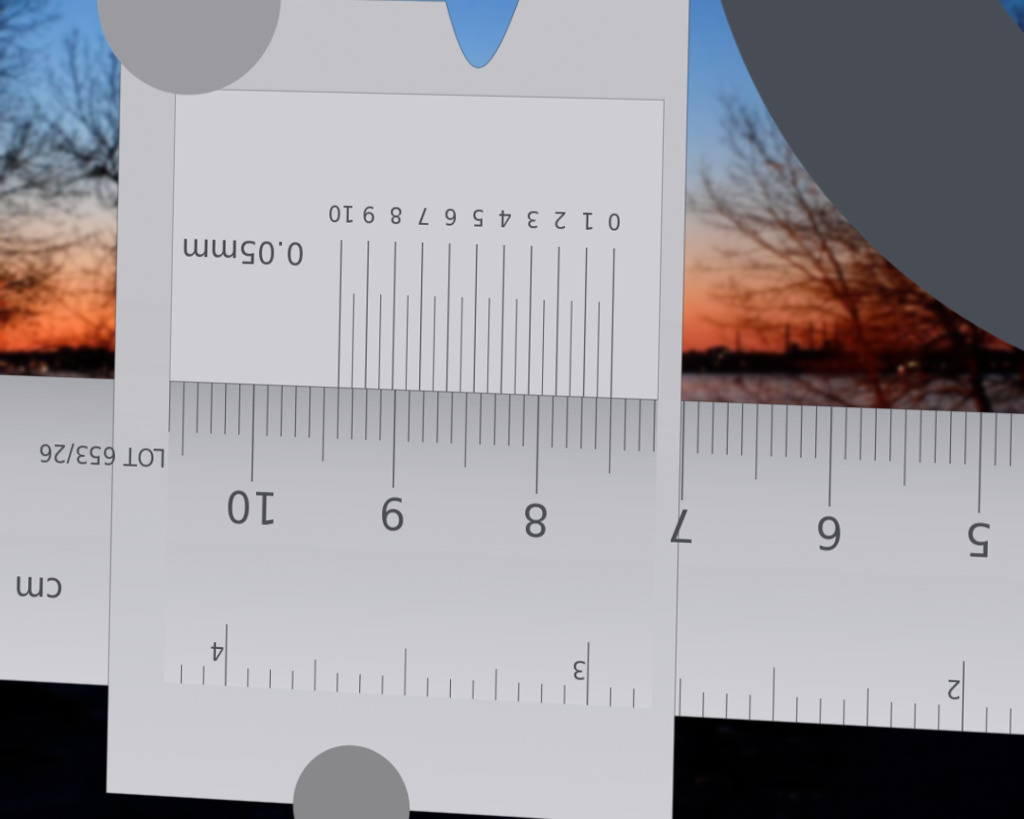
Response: 75.0 (mm)
